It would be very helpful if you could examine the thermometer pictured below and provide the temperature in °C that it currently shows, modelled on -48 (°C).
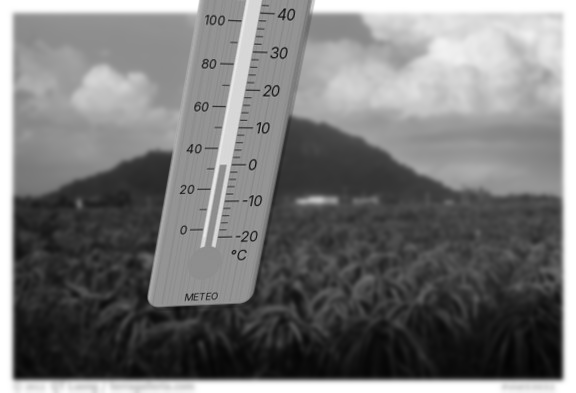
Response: 0 (°C)
